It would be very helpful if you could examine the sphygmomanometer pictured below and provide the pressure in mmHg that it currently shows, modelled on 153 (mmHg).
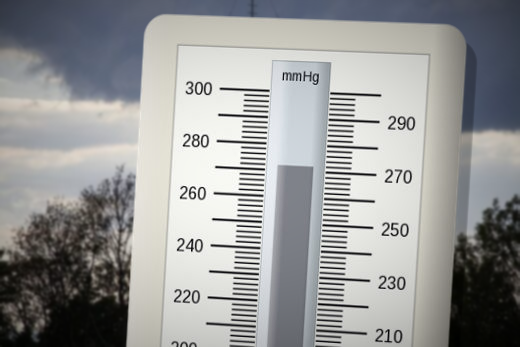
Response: 272 (mmHg)
